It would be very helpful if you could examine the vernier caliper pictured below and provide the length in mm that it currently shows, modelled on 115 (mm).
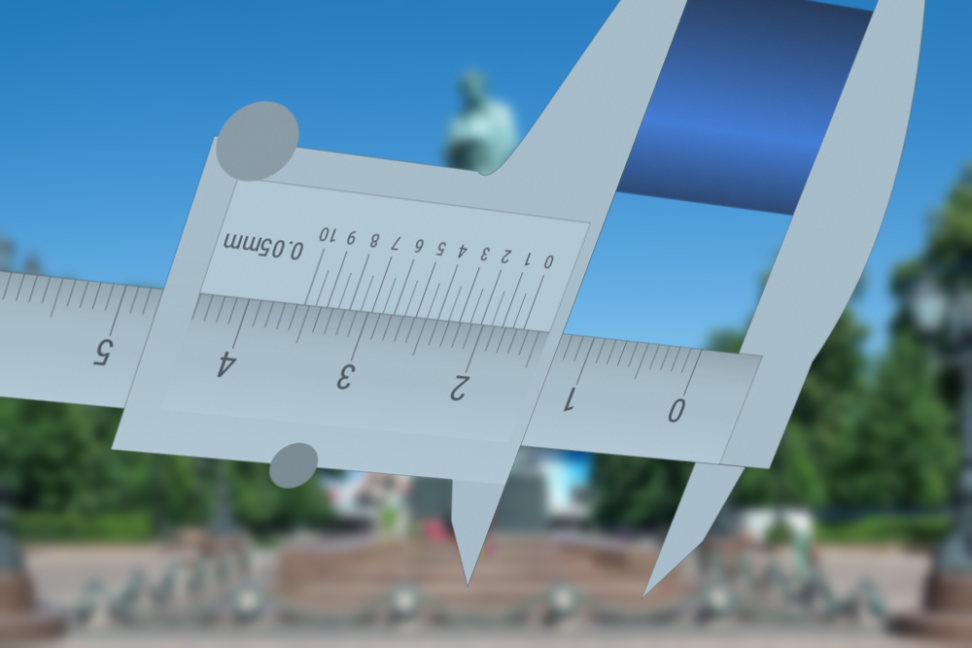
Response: 16.4 (mm)
